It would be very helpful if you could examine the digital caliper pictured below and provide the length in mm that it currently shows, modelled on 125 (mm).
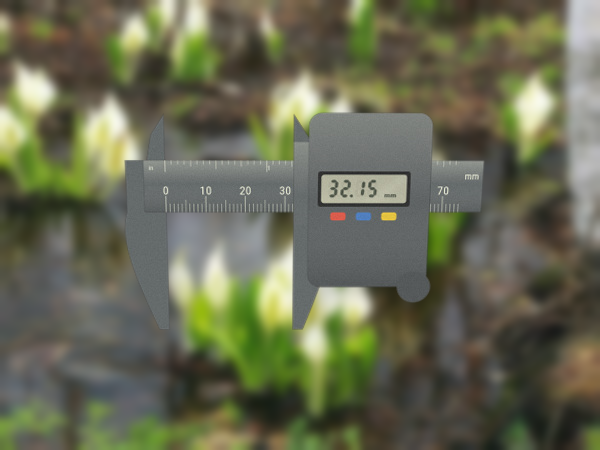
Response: 32.15 (mm)
